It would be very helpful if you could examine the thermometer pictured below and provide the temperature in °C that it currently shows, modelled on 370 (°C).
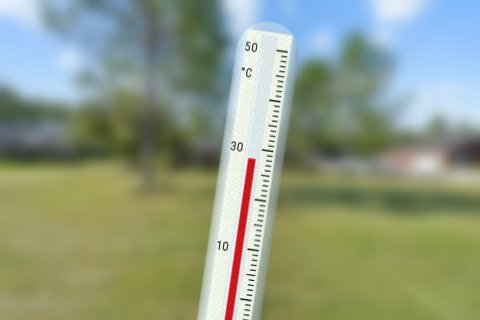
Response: 28 (°C)
